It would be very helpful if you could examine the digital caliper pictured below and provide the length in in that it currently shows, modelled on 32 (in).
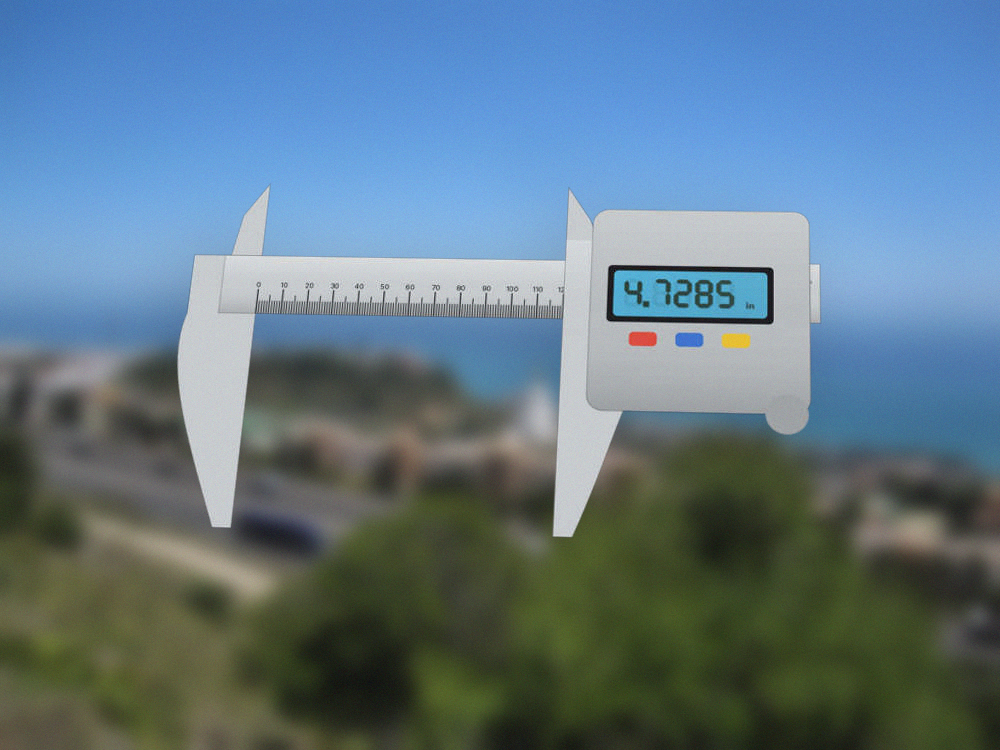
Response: 4.7285 (in)
